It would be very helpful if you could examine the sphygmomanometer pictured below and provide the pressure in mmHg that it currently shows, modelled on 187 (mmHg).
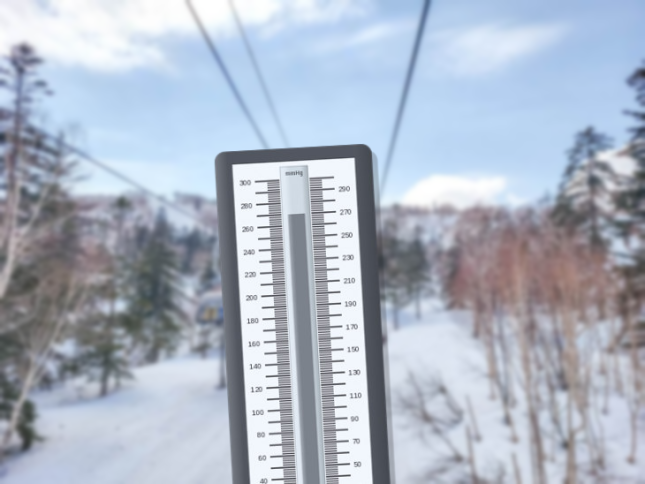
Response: 270 (mmHg)
